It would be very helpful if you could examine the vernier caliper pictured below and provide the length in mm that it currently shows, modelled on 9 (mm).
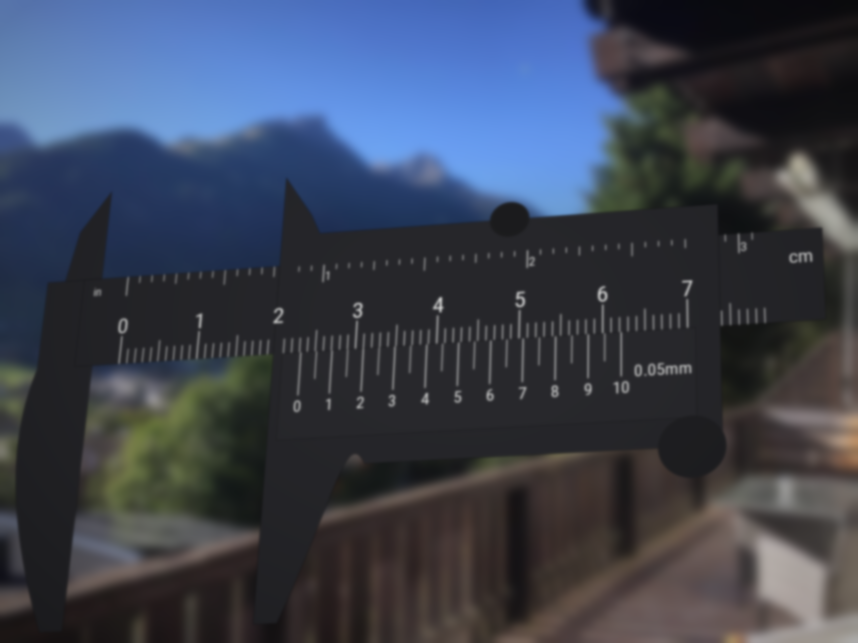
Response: 23.2 (mm)
